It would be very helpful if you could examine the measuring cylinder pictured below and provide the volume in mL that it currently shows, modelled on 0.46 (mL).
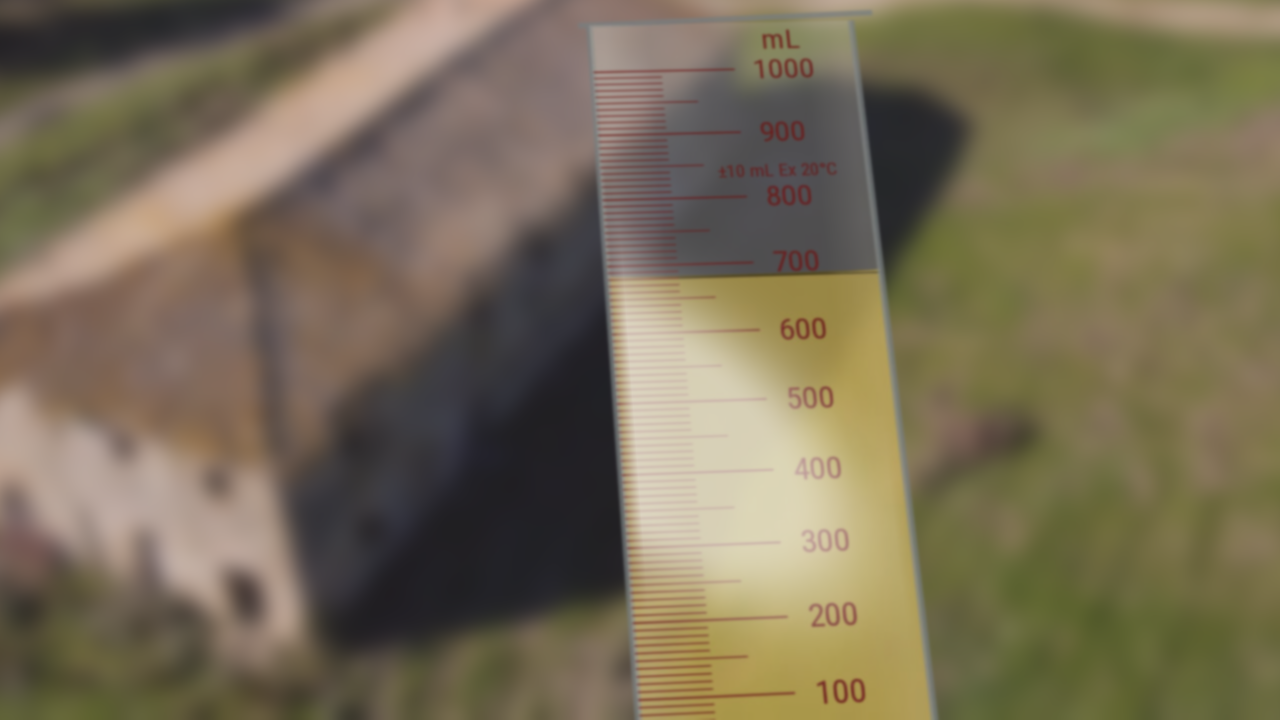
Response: 680 (mL)
